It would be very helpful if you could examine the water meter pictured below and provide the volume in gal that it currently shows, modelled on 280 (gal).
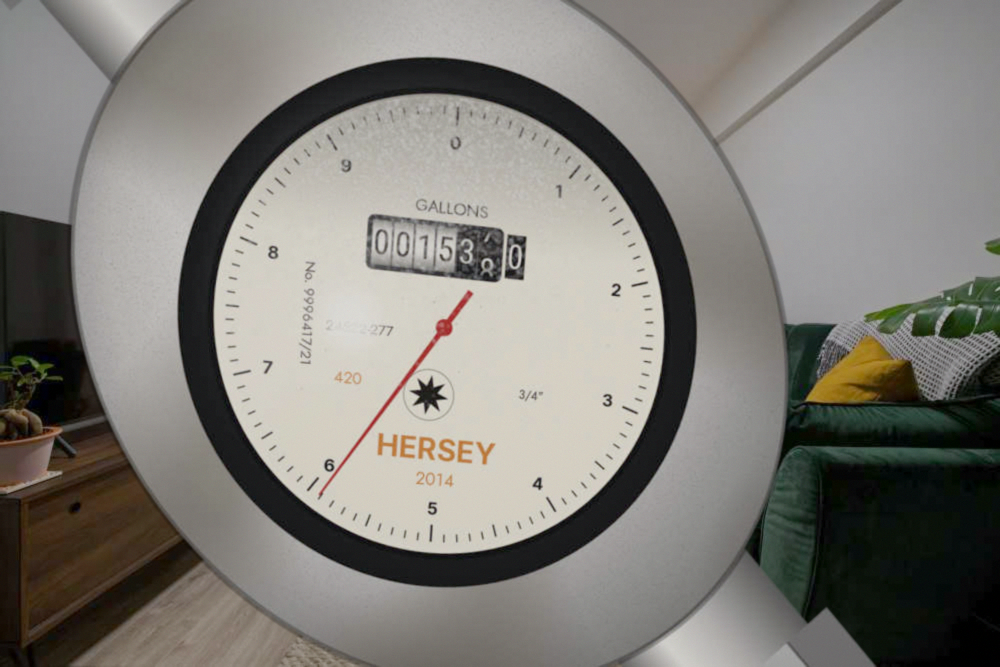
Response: 15375.9 (gal)
